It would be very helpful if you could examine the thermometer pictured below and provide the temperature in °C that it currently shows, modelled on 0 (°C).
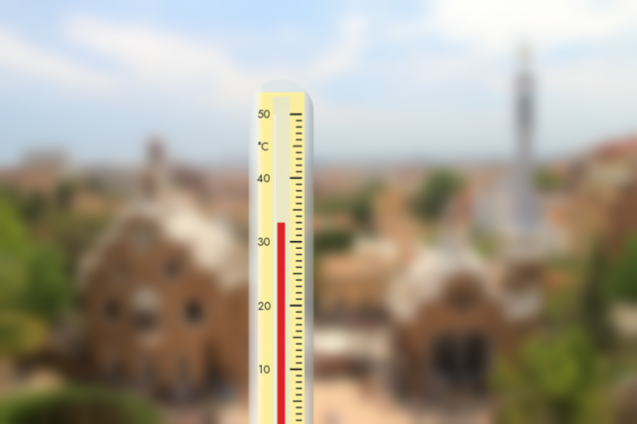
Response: 33 (°C)
